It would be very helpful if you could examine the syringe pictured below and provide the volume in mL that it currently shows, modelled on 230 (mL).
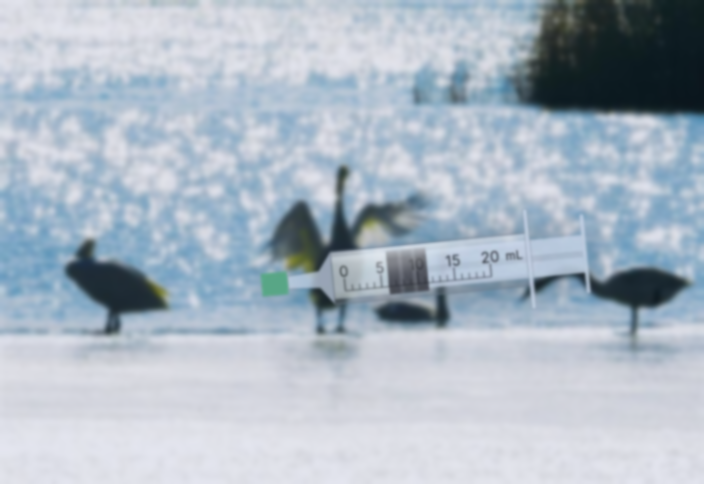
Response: 6 (mL)
